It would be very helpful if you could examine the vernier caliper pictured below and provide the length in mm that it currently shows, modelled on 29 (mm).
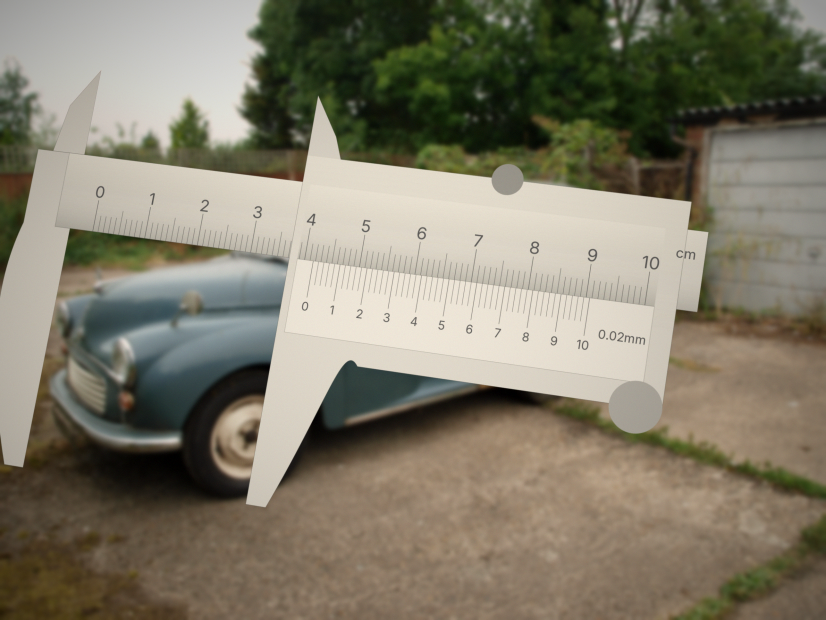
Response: 41.6 (mm)
